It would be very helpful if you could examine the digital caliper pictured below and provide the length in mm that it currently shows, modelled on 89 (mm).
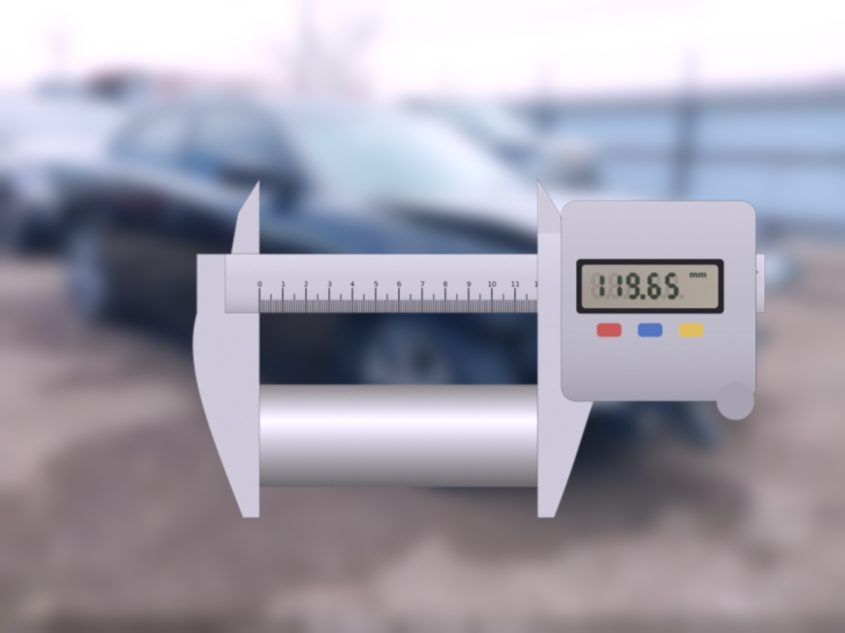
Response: 119.65 (mm)
